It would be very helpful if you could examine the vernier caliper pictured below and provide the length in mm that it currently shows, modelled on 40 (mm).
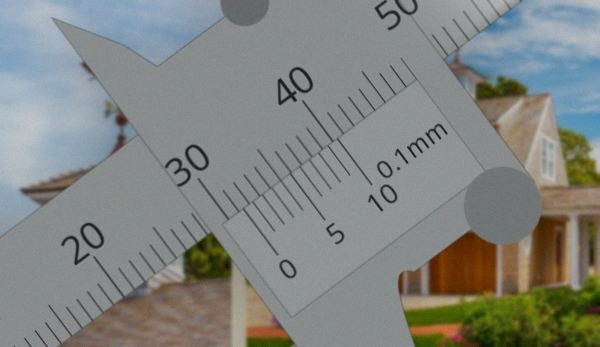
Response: 31.4 (mm)
